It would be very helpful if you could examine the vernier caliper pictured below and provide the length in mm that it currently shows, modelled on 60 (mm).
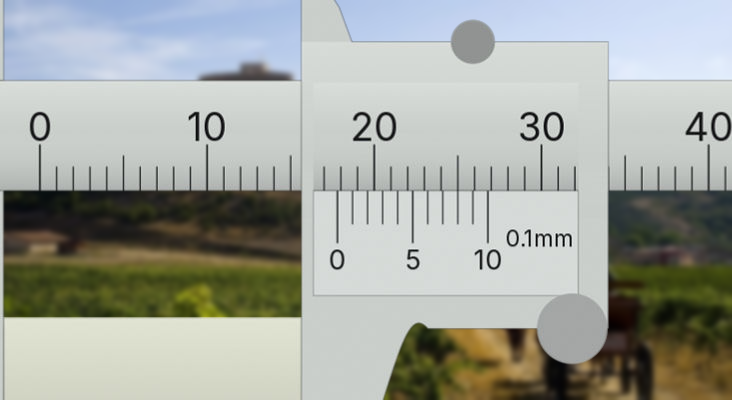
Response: 17.8 (mm)
